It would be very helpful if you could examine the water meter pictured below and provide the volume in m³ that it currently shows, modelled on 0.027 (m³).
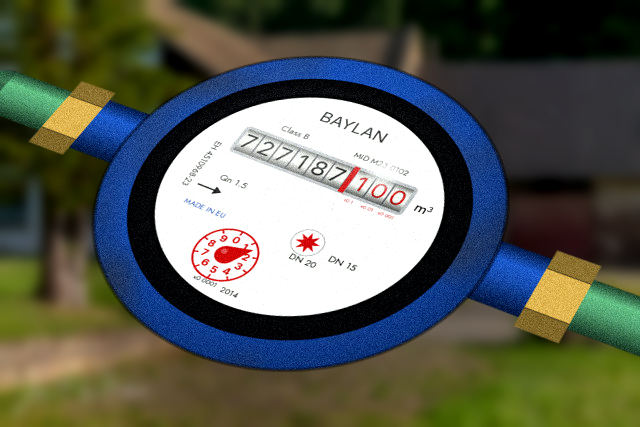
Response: 727187.1001 (m³)
